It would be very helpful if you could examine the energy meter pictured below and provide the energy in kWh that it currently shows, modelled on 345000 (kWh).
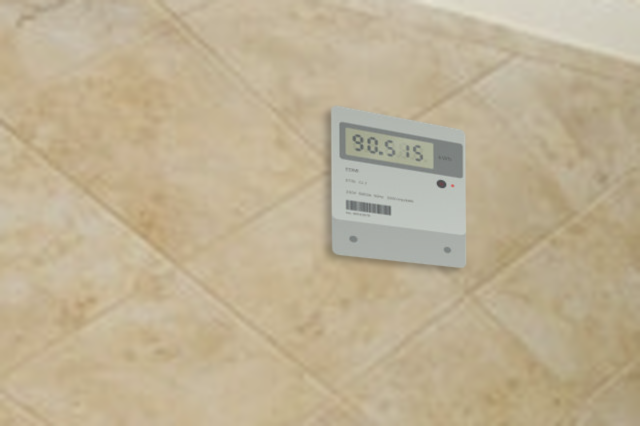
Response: 90.515 (kWh)
